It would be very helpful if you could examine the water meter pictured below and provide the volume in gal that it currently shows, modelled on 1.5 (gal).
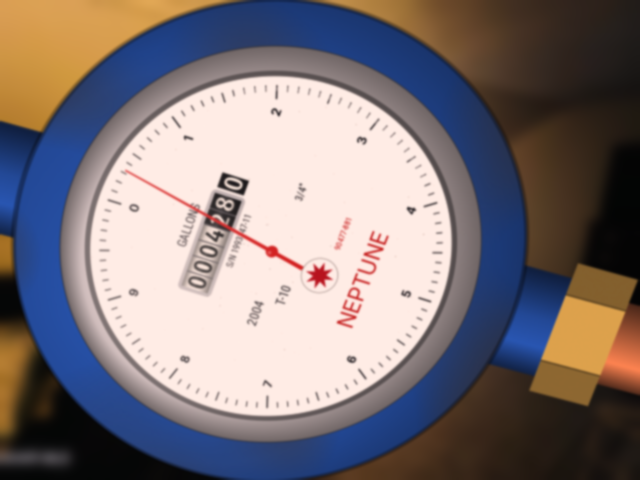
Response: 4280.3 (gal)
